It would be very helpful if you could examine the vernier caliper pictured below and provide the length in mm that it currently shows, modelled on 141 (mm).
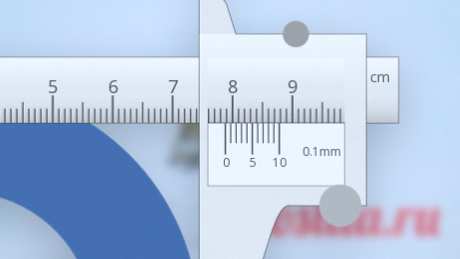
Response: 78.8 (mm)
